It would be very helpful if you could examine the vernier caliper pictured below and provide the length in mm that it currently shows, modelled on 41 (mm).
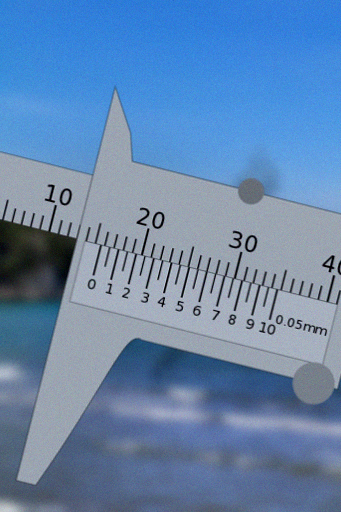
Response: 15.6 (mm)
